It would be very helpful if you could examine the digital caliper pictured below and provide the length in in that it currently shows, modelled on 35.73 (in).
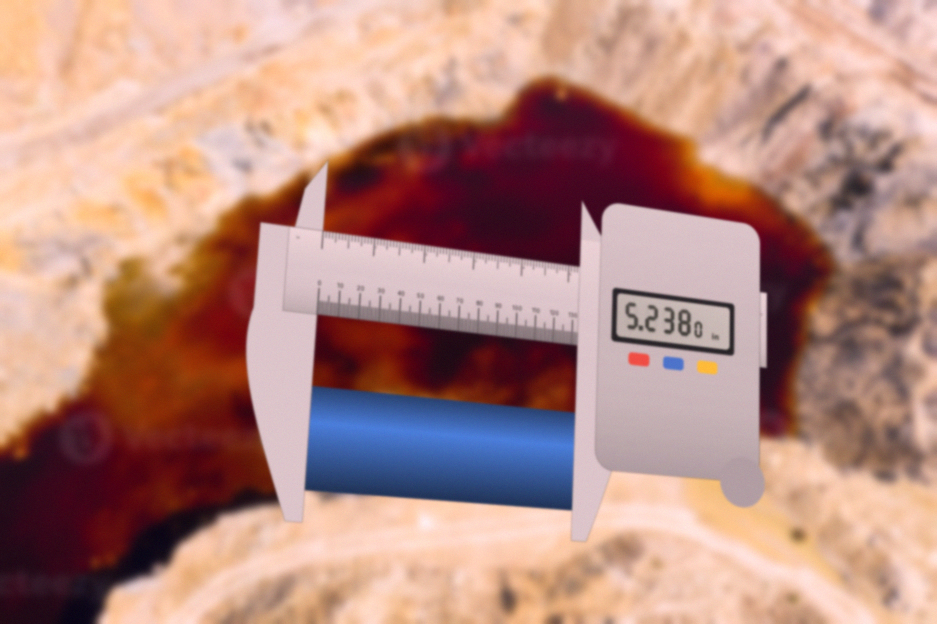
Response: 5.2380 (in)
